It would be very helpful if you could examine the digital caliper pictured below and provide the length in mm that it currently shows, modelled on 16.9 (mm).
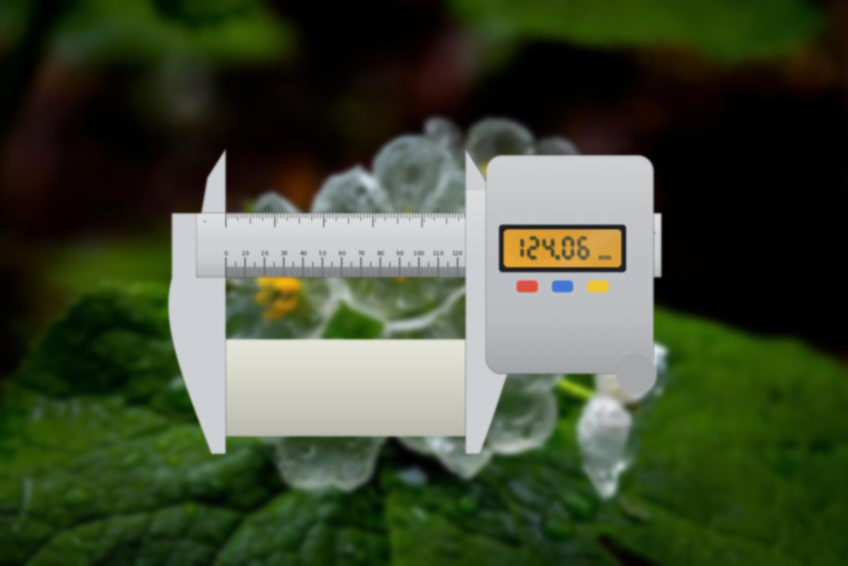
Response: 124.06 (mm)
